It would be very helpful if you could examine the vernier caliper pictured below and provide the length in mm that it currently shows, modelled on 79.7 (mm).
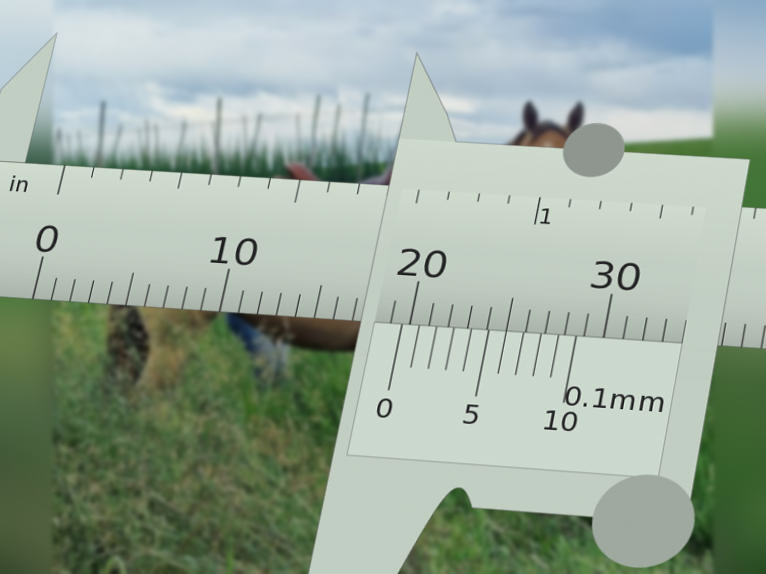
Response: 19.6 (mm)
